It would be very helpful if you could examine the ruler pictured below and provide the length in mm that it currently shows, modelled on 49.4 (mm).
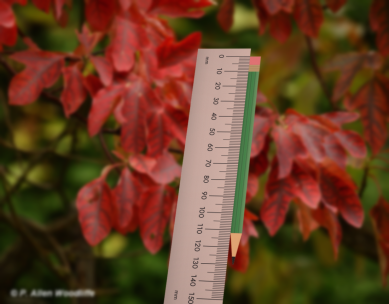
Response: 130 (mm)
